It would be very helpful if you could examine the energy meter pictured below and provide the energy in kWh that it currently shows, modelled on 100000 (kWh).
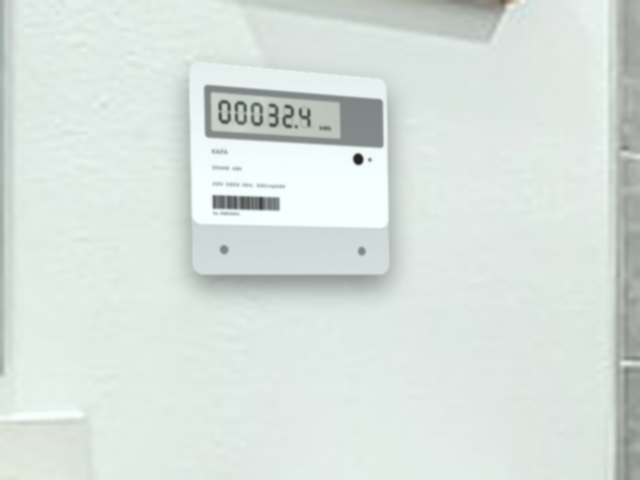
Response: 32.4 (kWh)
